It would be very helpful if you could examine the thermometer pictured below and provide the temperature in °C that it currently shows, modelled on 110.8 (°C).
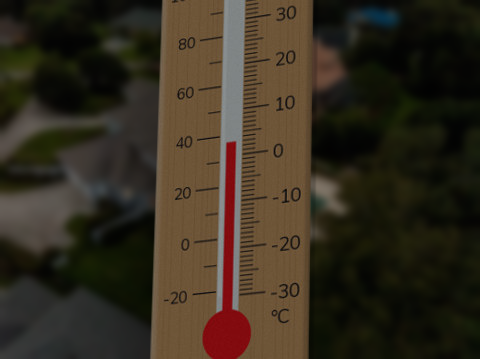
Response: 3 (°C)
